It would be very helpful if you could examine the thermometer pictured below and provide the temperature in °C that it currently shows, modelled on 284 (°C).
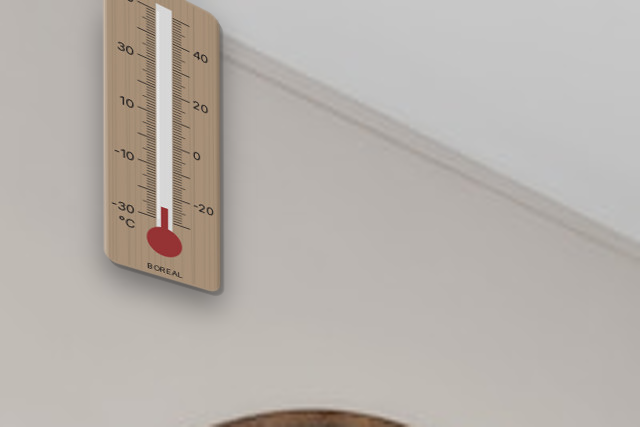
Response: -25 (°C)
